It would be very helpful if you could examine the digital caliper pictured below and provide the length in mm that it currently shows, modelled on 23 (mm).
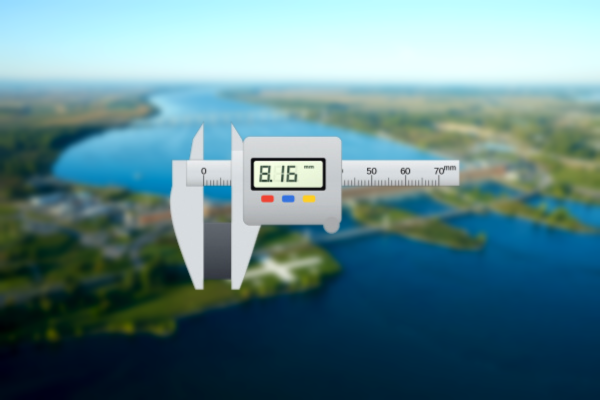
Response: 8.16 (mm)
